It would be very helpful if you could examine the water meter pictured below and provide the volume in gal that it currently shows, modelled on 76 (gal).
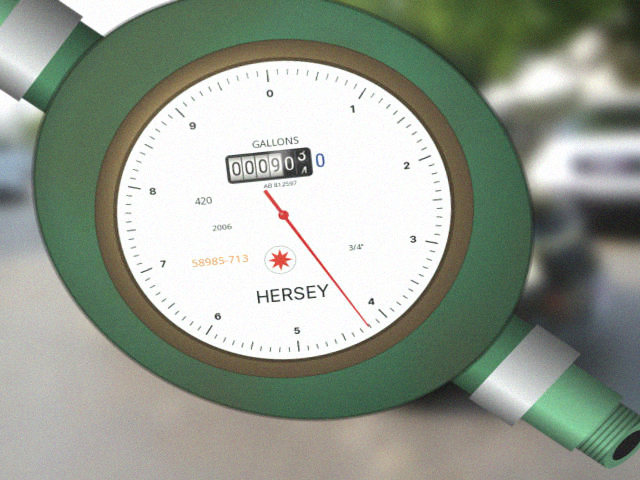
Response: 9034.2 (gal)
